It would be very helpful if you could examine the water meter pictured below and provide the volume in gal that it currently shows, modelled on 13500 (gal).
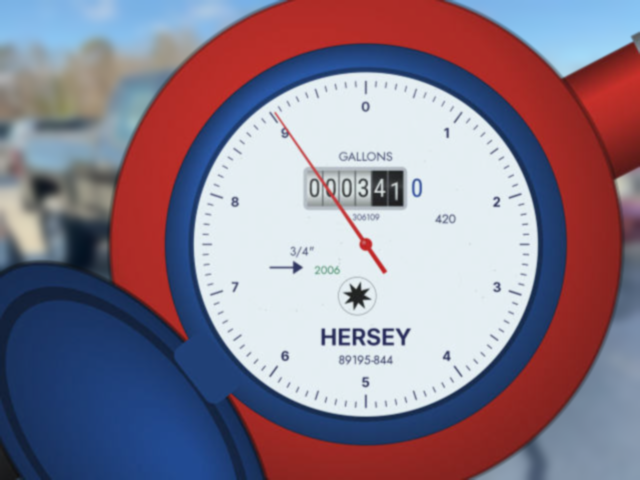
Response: 3409.0 (gal)
